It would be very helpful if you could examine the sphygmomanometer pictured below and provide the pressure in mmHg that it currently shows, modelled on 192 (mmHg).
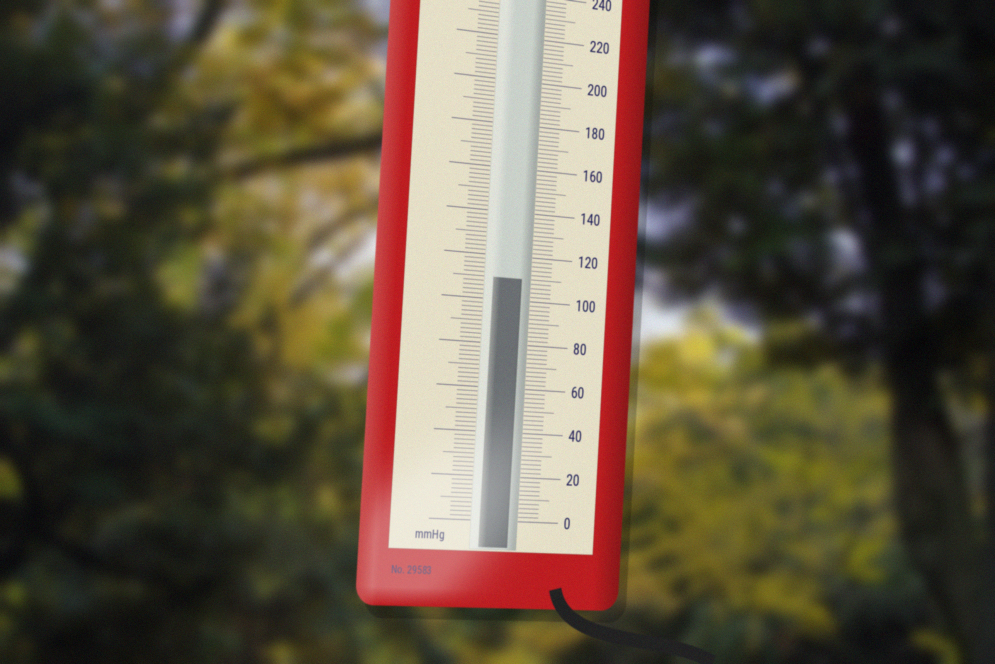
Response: 110 (mmHg)
